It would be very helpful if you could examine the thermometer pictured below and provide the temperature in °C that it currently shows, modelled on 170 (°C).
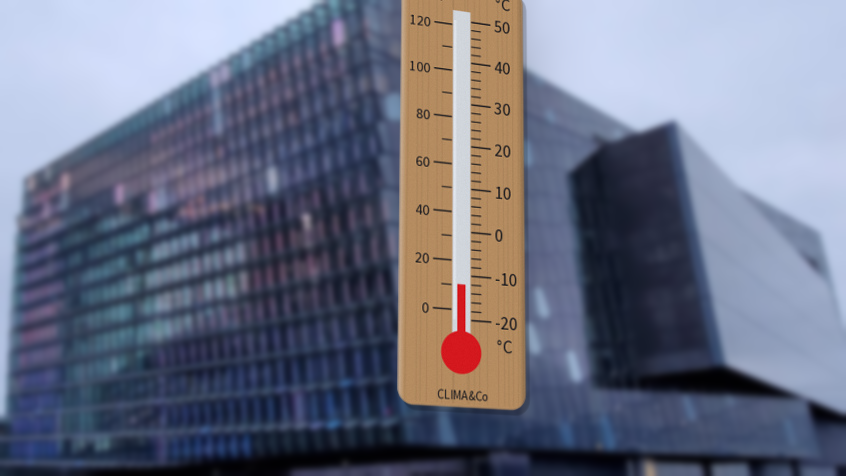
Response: -12 (°C)
